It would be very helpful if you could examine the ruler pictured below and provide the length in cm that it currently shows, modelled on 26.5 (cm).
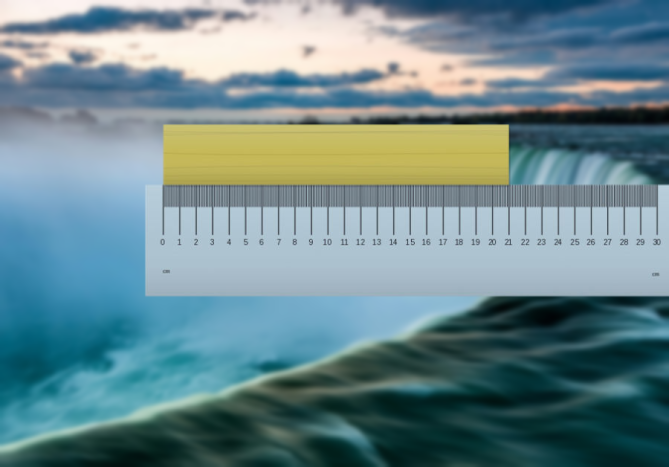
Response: 21 (cm)
